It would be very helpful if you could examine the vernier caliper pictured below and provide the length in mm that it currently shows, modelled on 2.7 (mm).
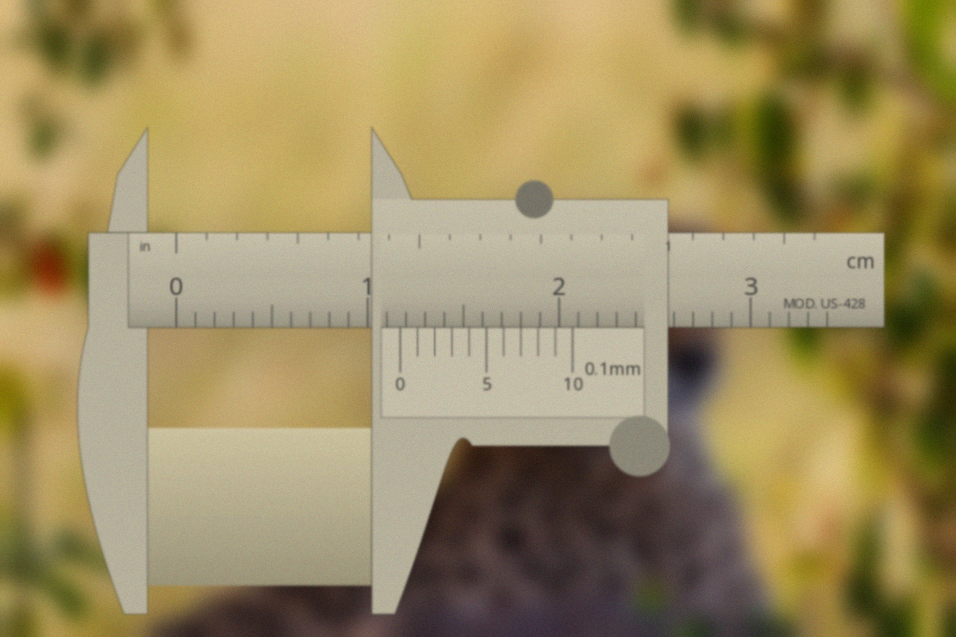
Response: 11.7 (mm)
